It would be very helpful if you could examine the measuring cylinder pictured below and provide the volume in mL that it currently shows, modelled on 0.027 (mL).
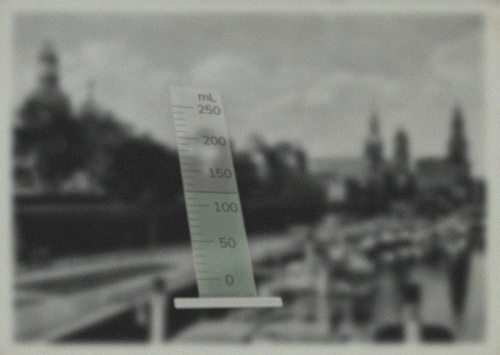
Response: 120 (mL)
